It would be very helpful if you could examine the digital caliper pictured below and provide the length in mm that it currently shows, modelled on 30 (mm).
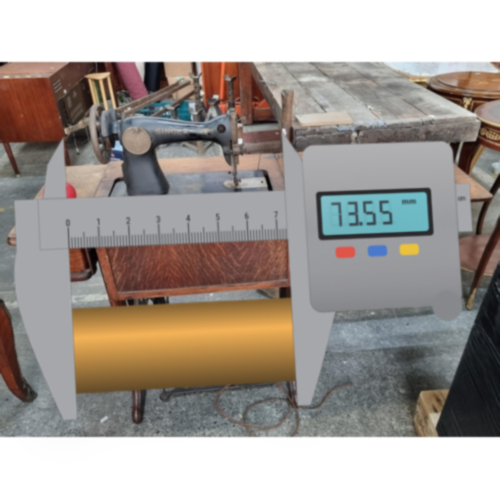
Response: 73.55 (mm)
